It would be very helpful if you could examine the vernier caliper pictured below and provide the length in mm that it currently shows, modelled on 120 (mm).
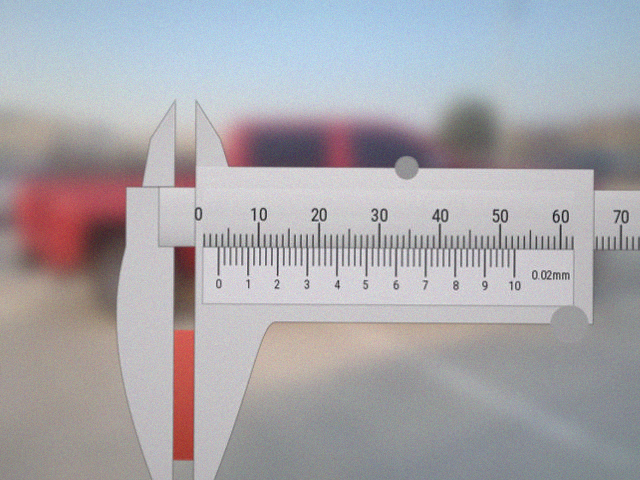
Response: 3.4 (mm)
